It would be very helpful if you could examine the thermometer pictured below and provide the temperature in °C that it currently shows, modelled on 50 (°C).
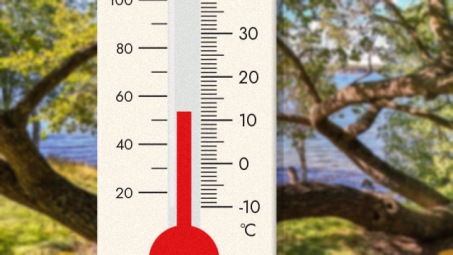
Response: 12 (°C)
